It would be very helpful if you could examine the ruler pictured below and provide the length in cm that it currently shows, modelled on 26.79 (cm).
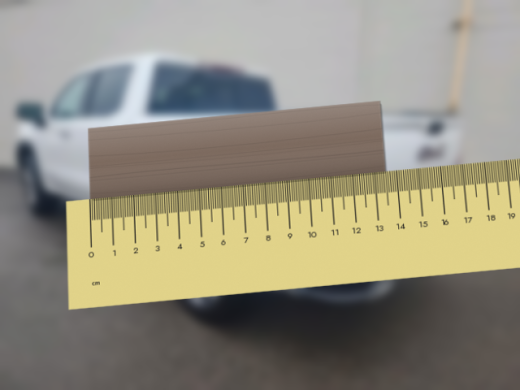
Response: 13.5 (cm)
